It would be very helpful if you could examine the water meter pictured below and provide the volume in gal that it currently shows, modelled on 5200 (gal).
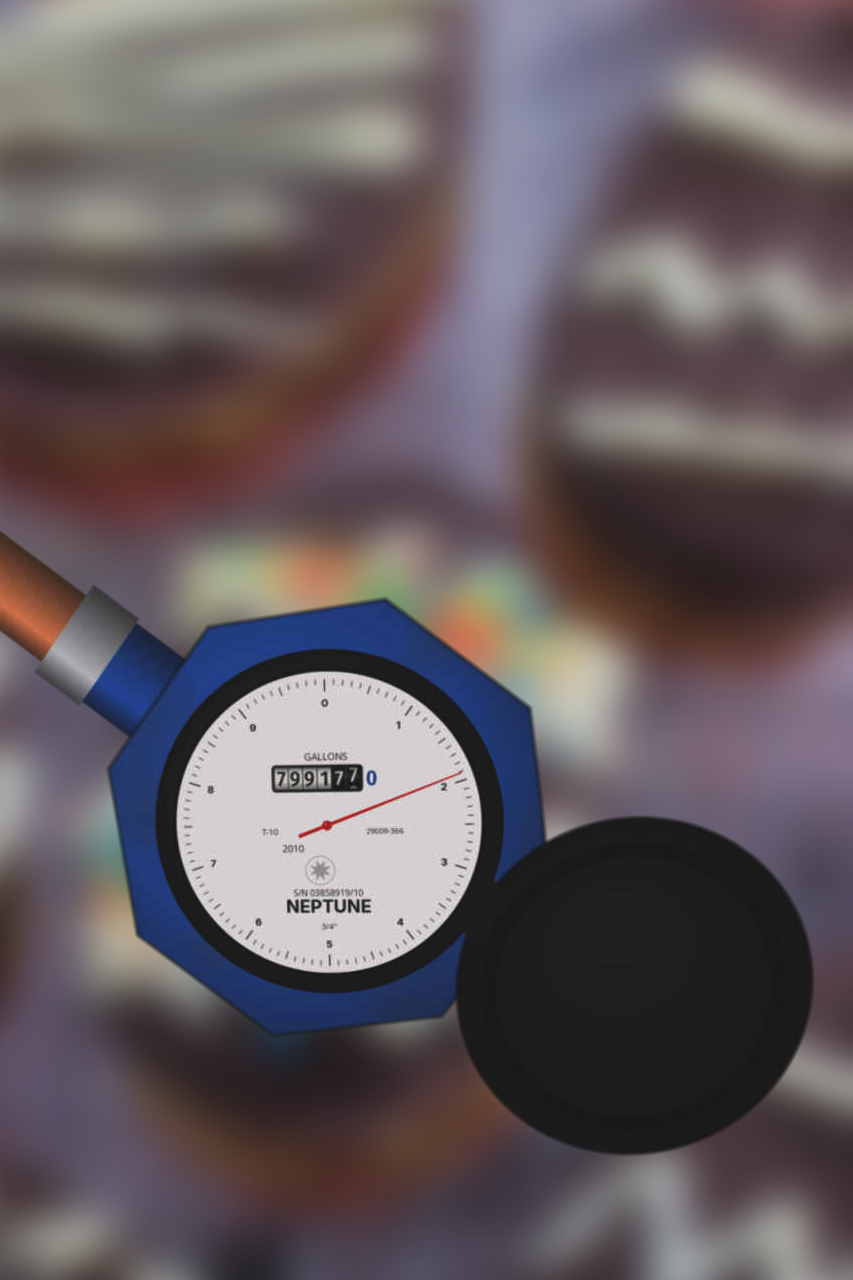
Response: 7991771.9 (gal)
